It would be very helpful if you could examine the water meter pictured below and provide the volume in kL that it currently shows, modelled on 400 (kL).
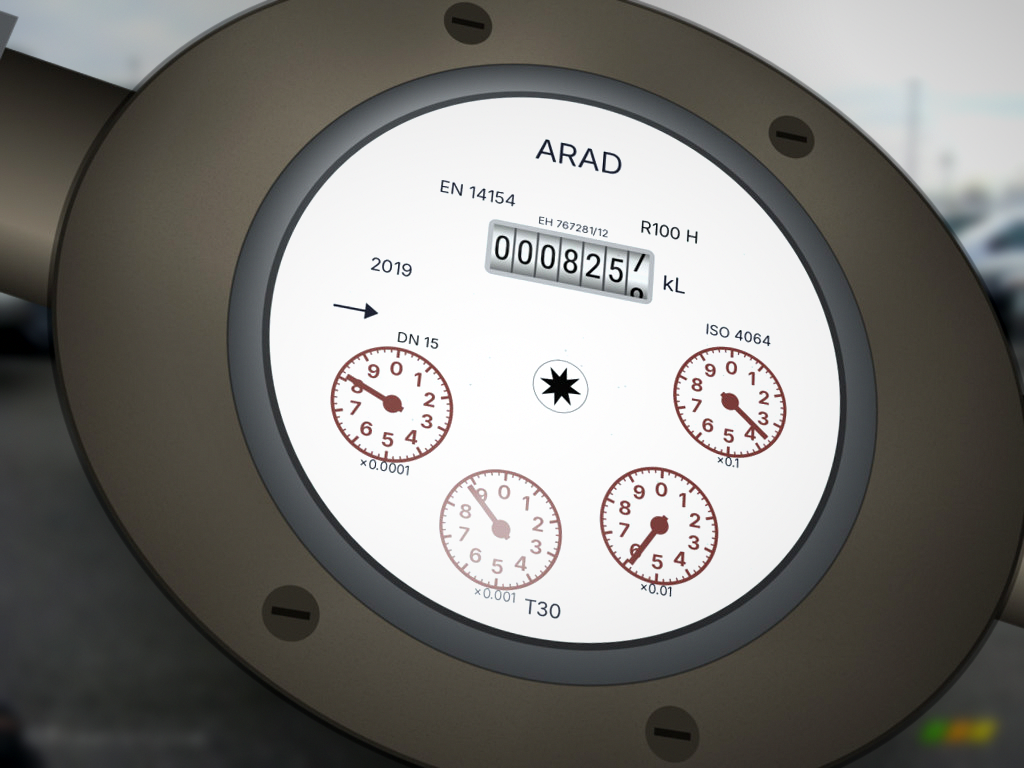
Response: 8257.3588 (kL)
